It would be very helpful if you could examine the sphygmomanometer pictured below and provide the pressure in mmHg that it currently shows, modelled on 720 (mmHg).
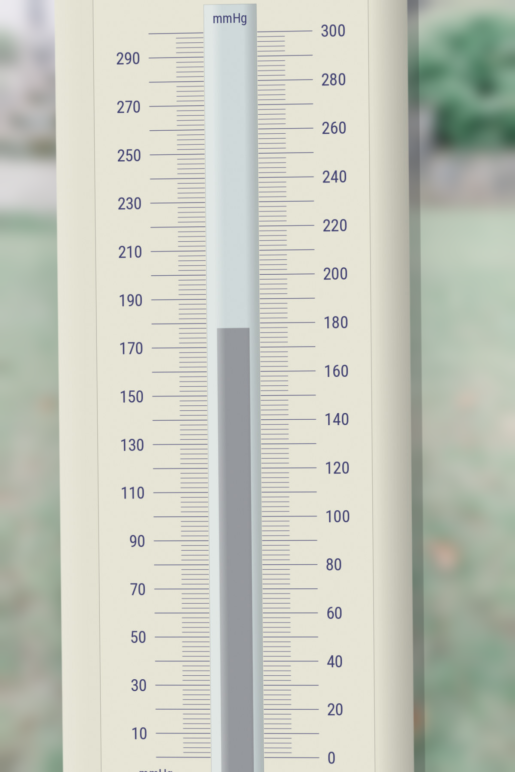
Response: 178 (mmHg)
